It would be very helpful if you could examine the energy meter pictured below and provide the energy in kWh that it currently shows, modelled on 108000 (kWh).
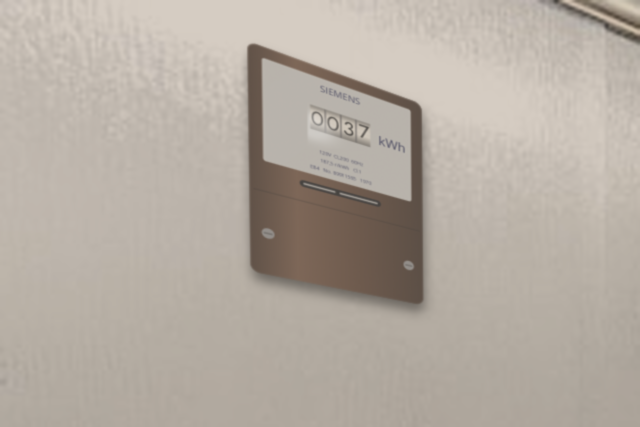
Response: 37 (kWh)
